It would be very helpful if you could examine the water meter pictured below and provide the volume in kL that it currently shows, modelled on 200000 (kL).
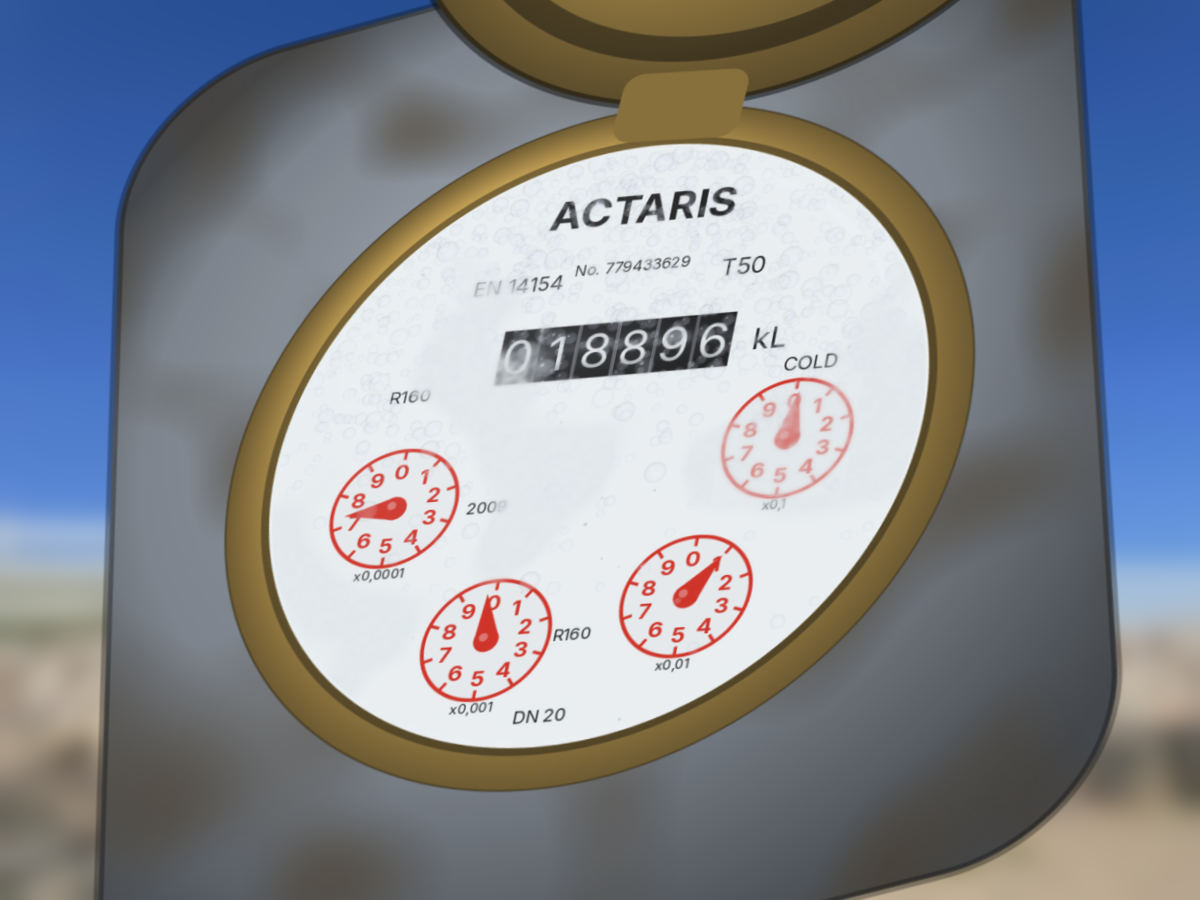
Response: 18896.0097 (kL)
